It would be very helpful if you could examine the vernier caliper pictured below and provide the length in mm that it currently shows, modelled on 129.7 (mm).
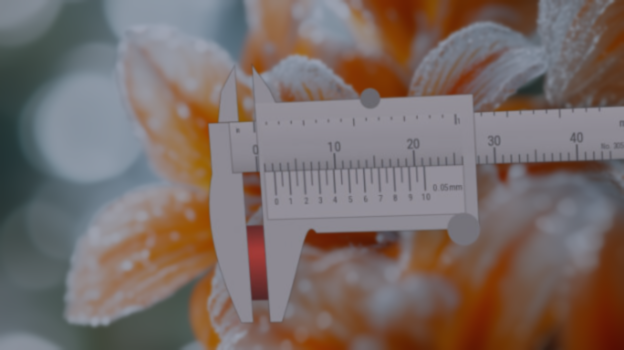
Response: 2.2 (mm)
